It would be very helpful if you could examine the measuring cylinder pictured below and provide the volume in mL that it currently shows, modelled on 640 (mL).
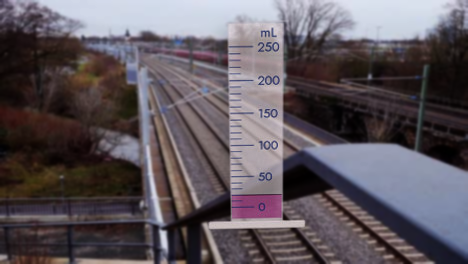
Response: 20 (mL)
